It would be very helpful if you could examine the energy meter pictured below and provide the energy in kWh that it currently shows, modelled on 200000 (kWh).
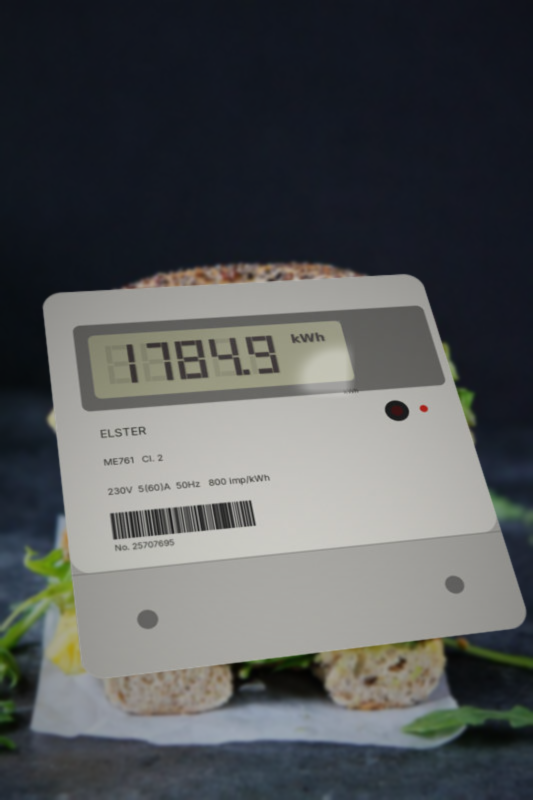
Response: 1784.9 (kWh)
